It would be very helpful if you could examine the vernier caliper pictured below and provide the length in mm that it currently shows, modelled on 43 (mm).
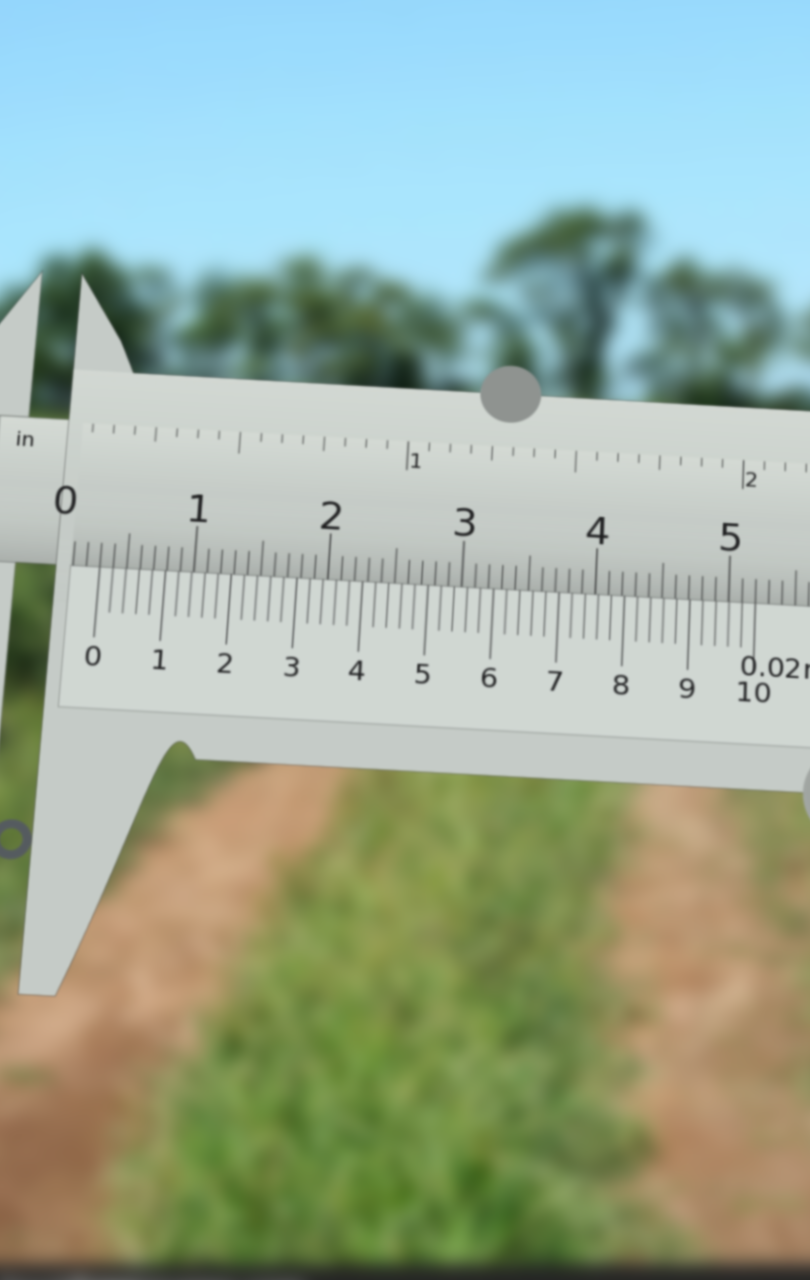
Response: 3.0 (mm)
